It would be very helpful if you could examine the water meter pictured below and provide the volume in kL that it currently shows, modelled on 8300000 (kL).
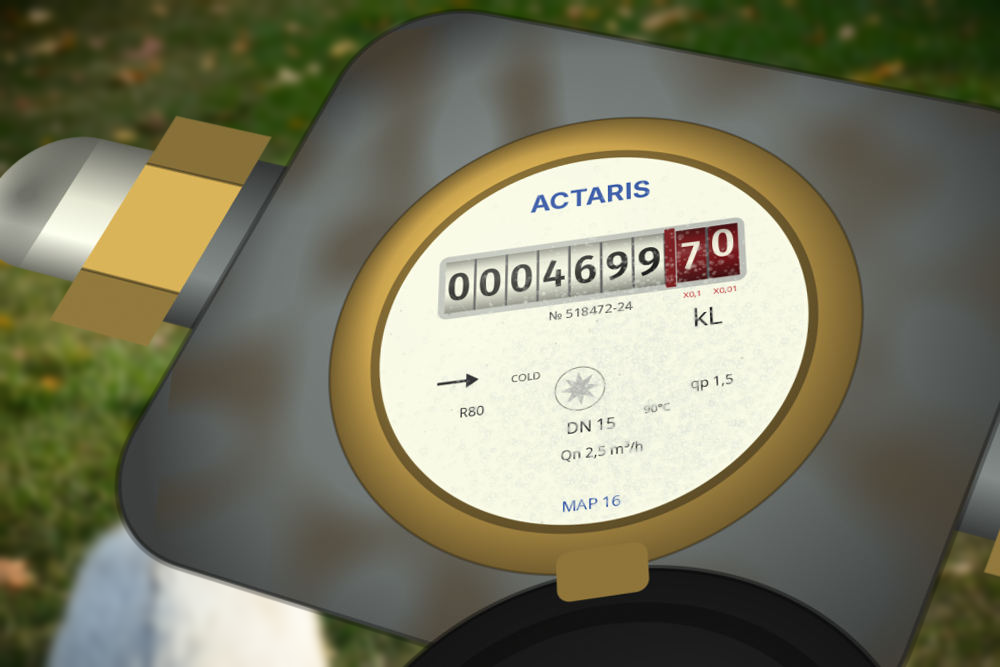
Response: 4699.70 (kL)
